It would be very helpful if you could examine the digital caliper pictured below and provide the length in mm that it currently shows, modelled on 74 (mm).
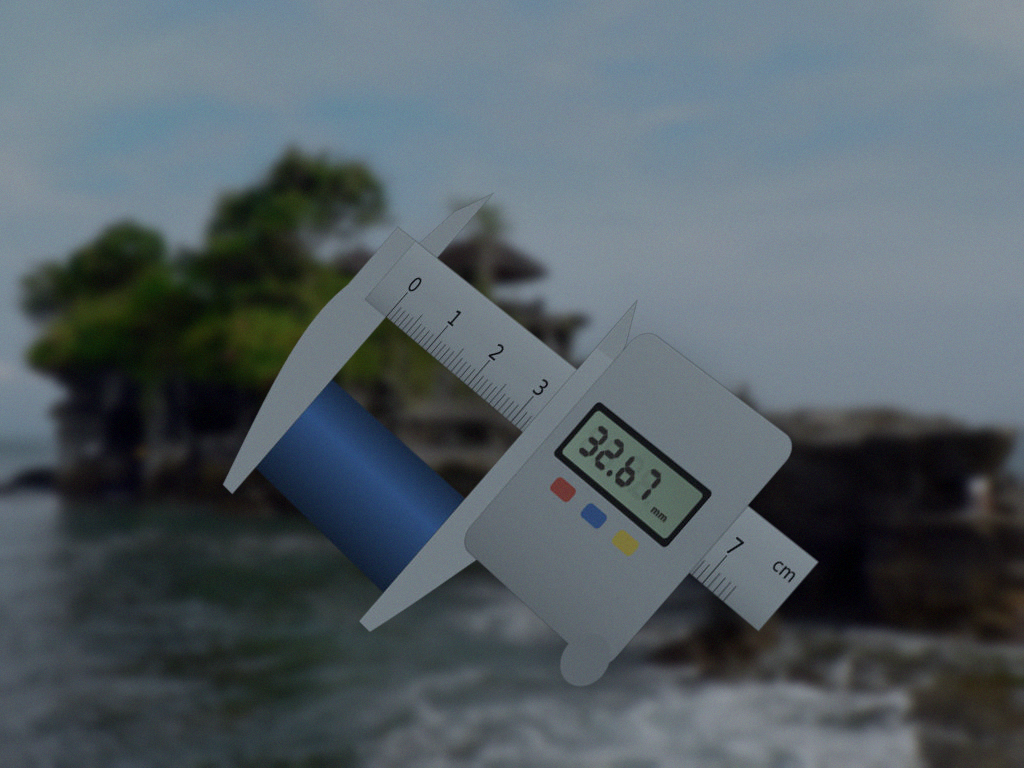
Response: 32.67 (mm)
